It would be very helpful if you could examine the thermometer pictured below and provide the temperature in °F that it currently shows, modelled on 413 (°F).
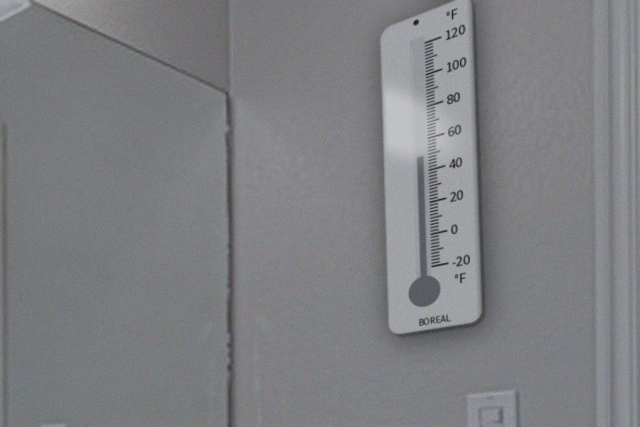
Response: 50 (°F)
